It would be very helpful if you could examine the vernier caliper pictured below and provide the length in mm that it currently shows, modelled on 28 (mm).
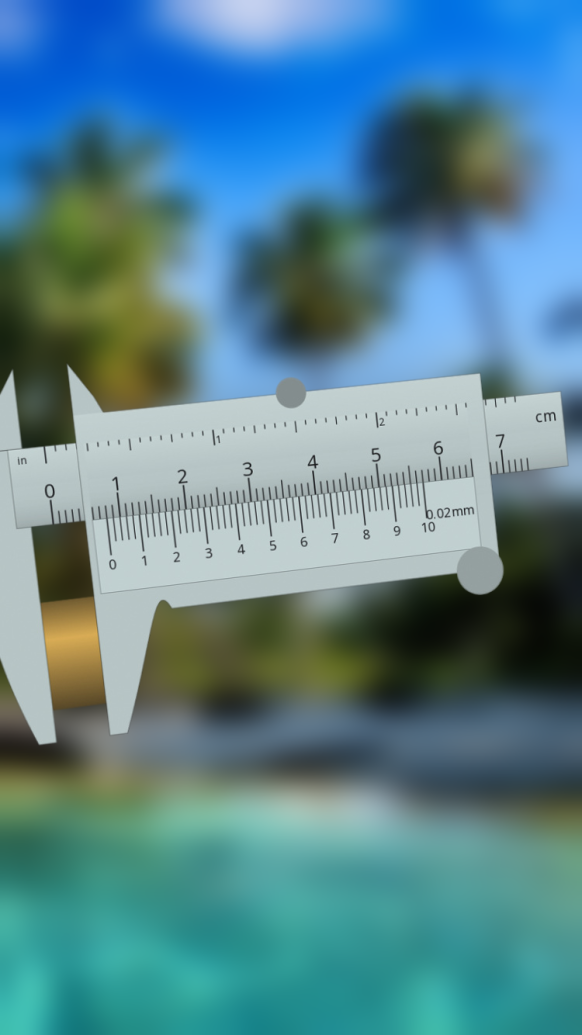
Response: 8.0 (mm)
